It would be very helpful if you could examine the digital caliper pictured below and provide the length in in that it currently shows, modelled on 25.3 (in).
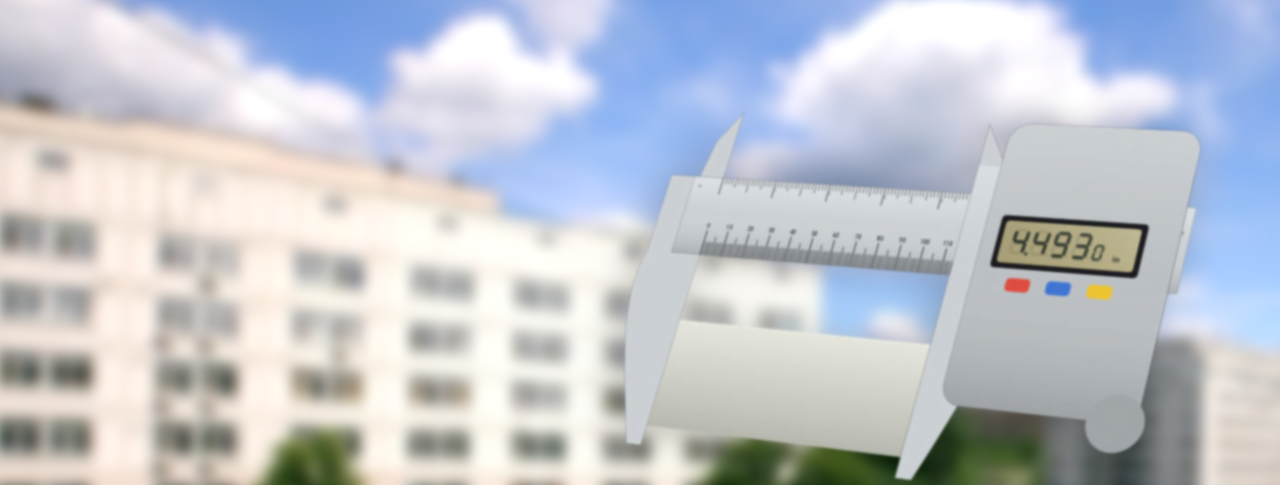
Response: 4.4930 (in)
